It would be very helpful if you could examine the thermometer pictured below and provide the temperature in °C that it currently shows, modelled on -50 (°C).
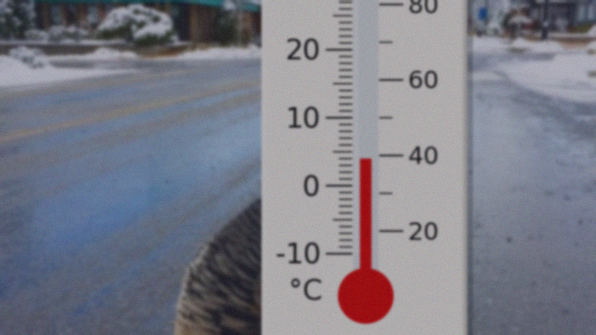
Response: 4 (°C)
